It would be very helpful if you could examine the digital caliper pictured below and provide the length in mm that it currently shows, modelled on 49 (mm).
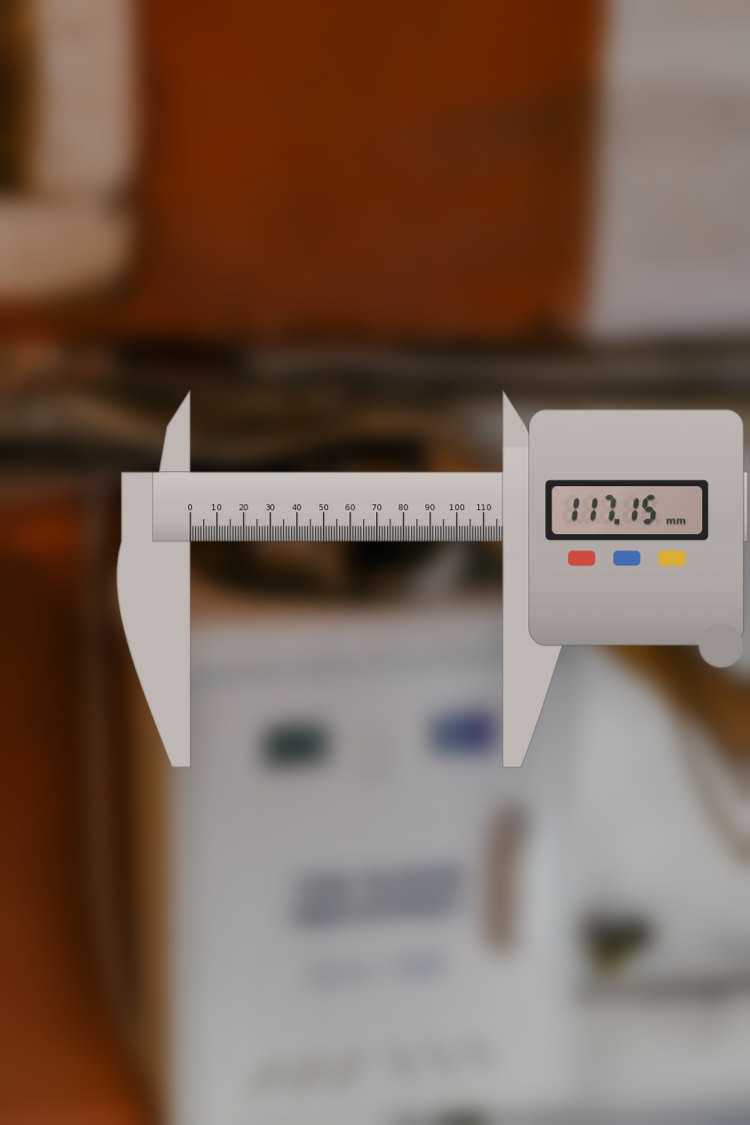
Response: 117.15 (mm)
